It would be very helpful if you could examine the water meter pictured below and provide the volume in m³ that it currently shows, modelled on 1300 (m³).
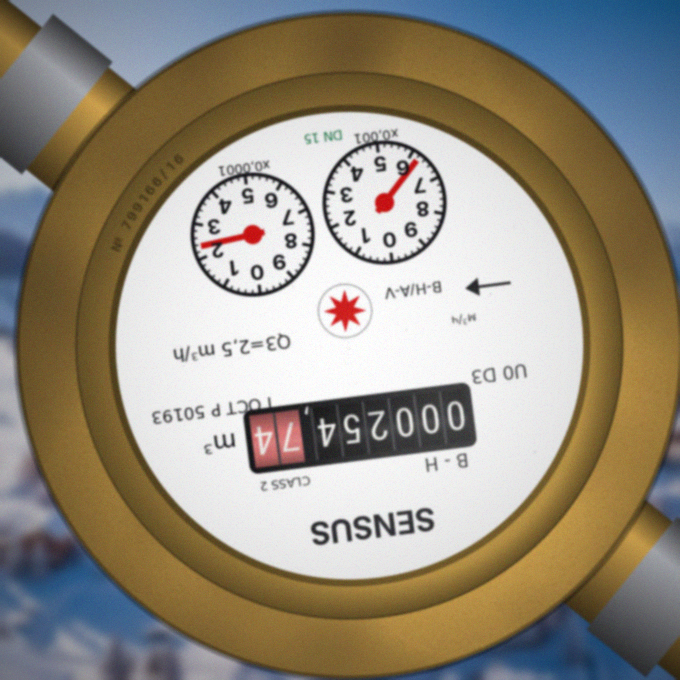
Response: 254.7462 (m³)
